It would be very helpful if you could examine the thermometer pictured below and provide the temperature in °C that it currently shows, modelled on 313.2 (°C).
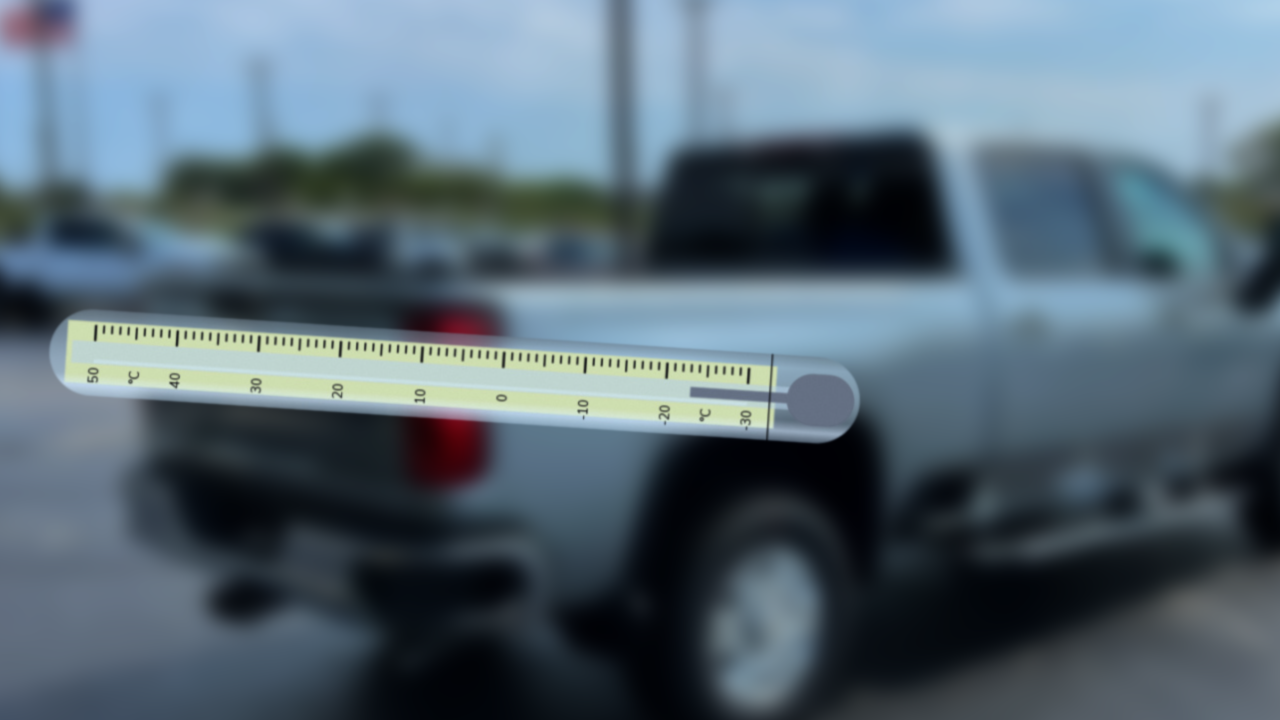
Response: -23 (°C)
